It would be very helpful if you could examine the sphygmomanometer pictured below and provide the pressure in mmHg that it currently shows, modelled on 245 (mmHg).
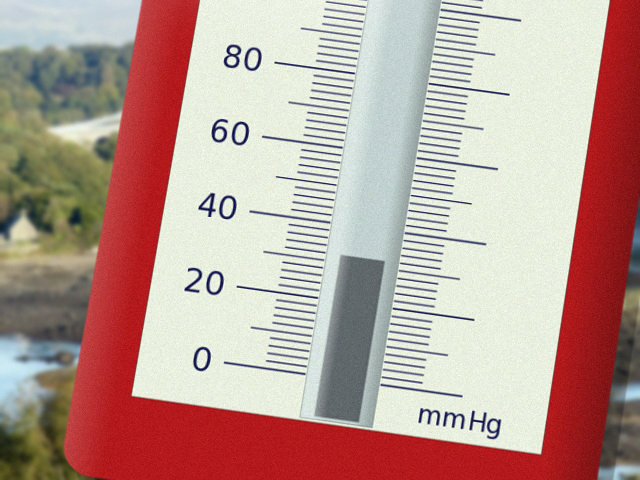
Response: 32 (mmHg)
